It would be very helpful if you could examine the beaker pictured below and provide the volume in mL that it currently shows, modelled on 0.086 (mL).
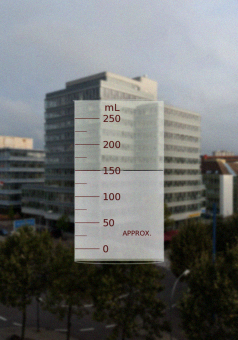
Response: 150 (mL)
